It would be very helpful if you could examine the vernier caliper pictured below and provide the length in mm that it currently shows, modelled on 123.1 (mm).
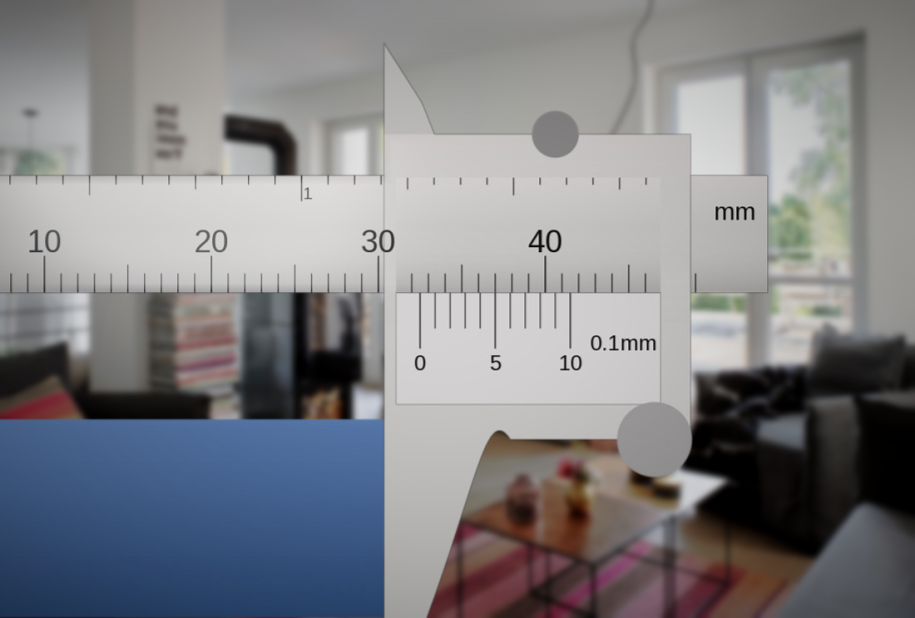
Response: 32.5 (mm)
